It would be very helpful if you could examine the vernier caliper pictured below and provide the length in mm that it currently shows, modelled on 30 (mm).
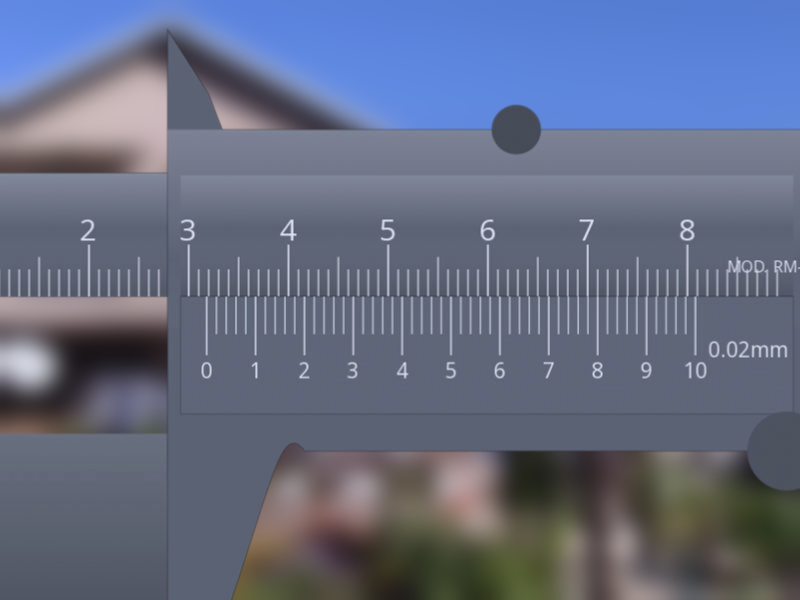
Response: 31.8 (mm)
